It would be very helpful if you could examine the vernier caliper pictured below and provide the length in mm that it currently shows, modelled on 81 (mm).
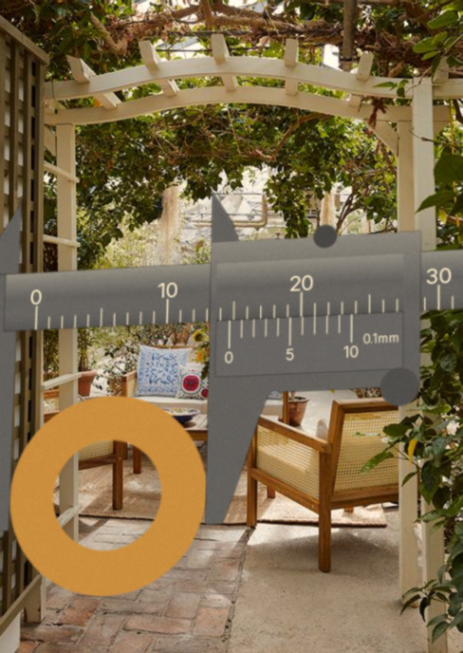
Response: 14.7 (mm)
